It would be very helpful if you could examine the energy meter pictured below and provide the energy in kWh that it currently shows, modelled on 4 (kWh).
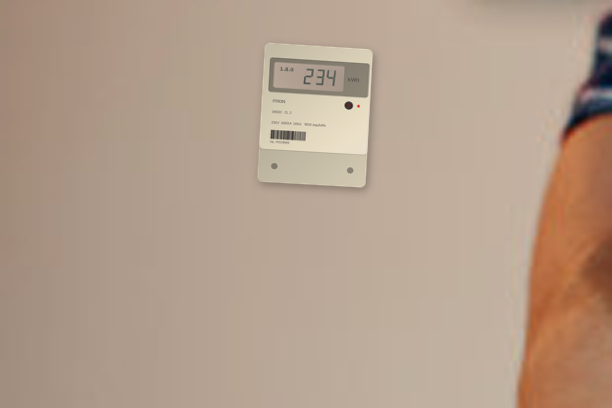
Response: 234 (kWh)
